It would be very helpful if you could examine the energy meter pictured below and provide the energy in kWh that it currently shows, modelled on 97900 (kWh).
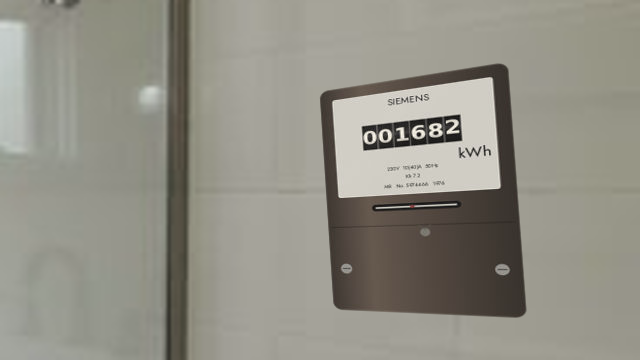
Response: 1682 (kWh)
